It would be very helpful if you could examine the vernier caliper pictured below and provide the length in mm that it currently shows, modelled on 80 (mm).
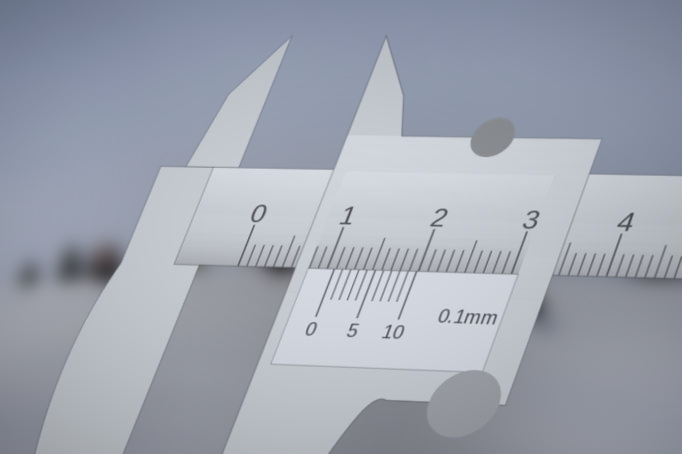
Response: 10.8 (mm)
